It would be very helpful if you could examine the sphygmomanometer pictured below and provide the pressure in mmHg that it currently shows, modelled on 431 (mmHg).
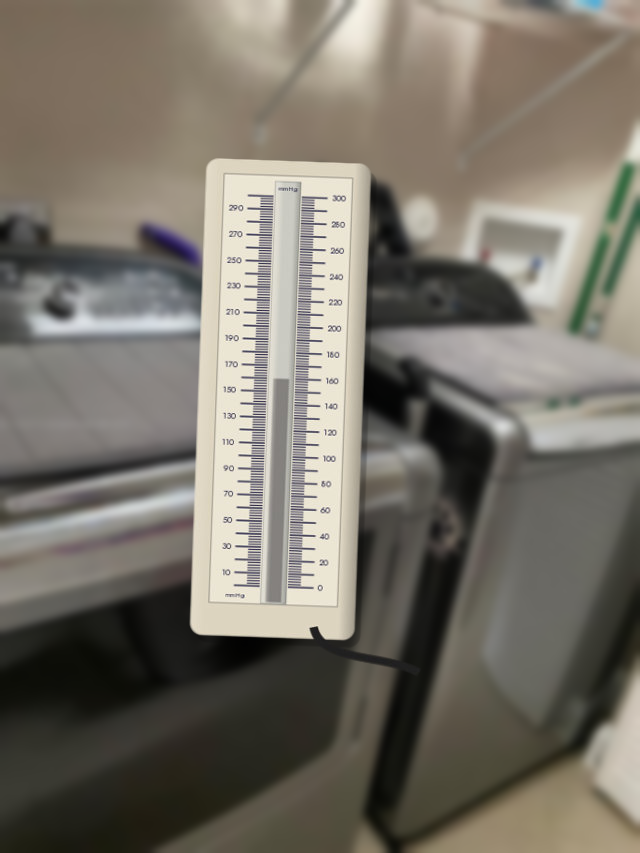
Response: 160 (mmHg)
